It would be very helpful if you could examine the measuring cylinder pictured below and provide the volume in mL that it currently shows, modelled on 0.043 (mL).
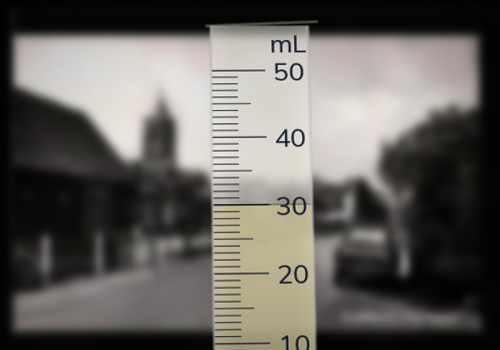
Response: 30 (mL)
